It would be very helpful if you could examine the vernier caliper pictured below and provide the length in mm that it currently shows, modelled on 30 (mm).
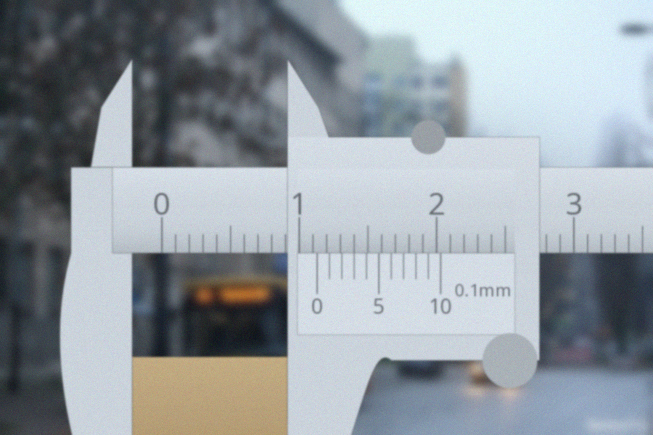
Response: 11.3 (mm)
